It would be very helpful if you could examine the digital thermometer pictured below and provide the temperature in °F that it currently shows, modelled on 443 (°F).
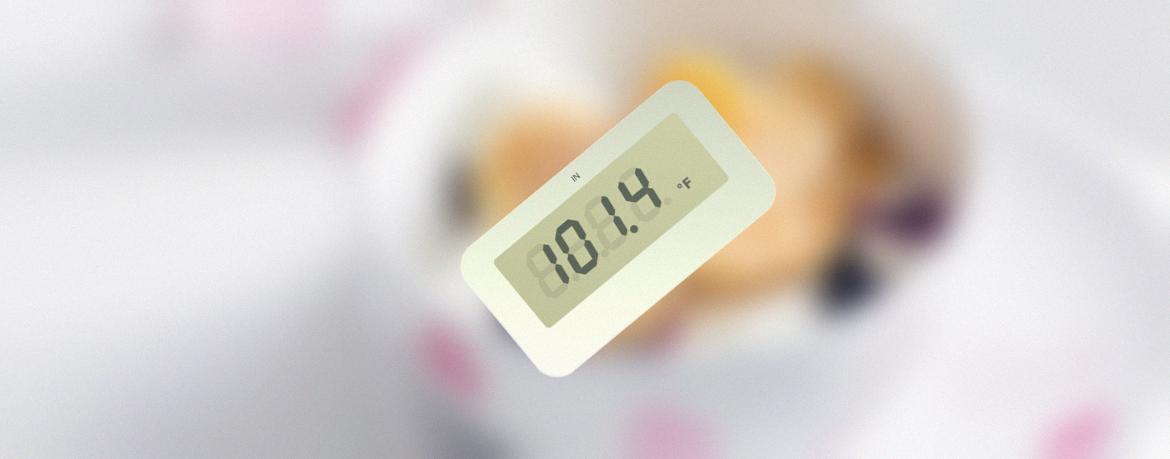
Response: 101.4 (°F)
